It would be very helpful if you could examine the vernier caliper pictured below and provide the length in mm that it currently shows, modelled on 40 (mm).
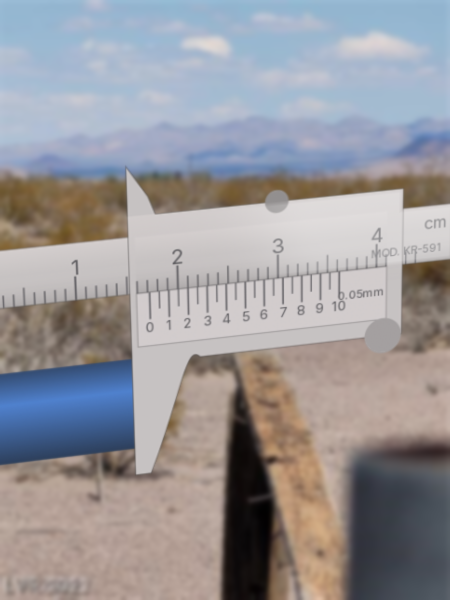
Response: 17.2 (mm)
